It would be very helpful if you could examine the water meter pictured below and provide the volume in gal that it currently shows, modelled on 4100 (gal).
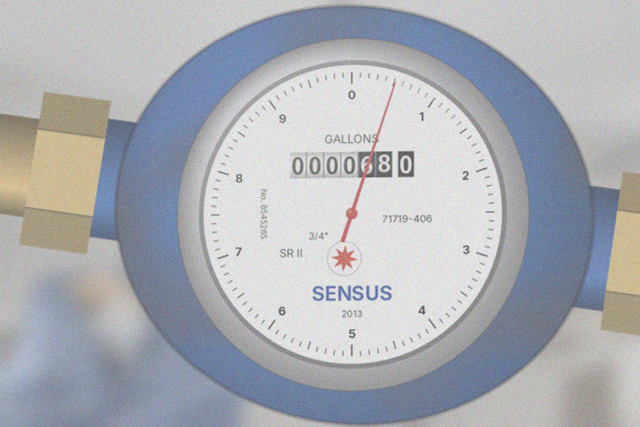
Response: 680.5 (gal)
